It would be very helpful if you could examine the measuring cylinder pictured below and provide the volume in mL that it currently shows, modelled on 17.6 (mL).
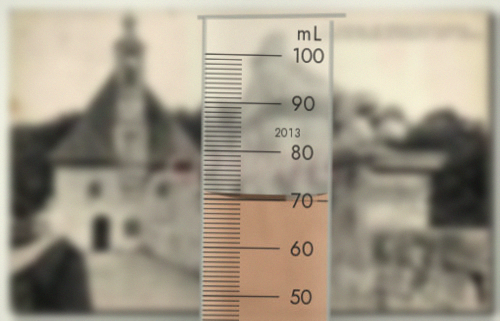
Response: 70 (mL)
